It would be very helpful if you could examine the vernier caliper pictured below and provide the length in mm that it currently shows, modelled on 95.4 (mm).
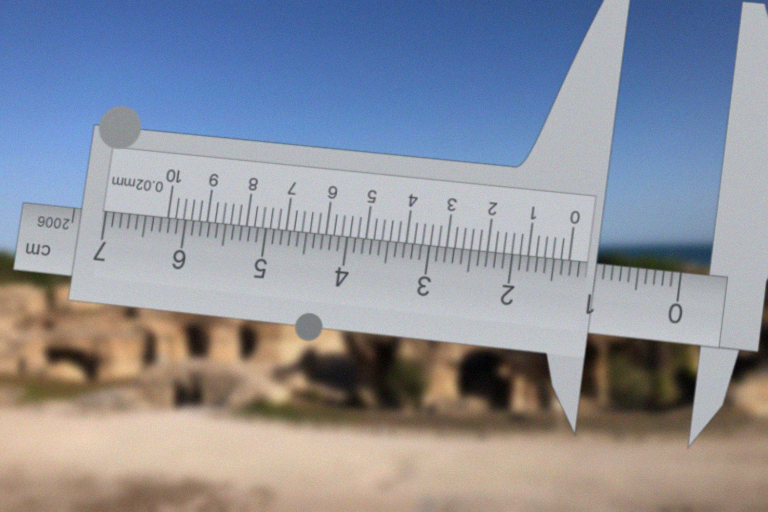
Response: 13.2 (mm)
